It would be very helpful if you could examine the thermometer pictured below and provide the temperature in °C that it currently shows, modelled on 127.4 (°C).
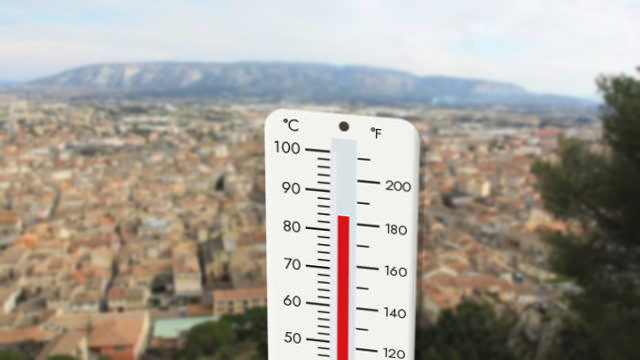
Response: 84 (°C)
